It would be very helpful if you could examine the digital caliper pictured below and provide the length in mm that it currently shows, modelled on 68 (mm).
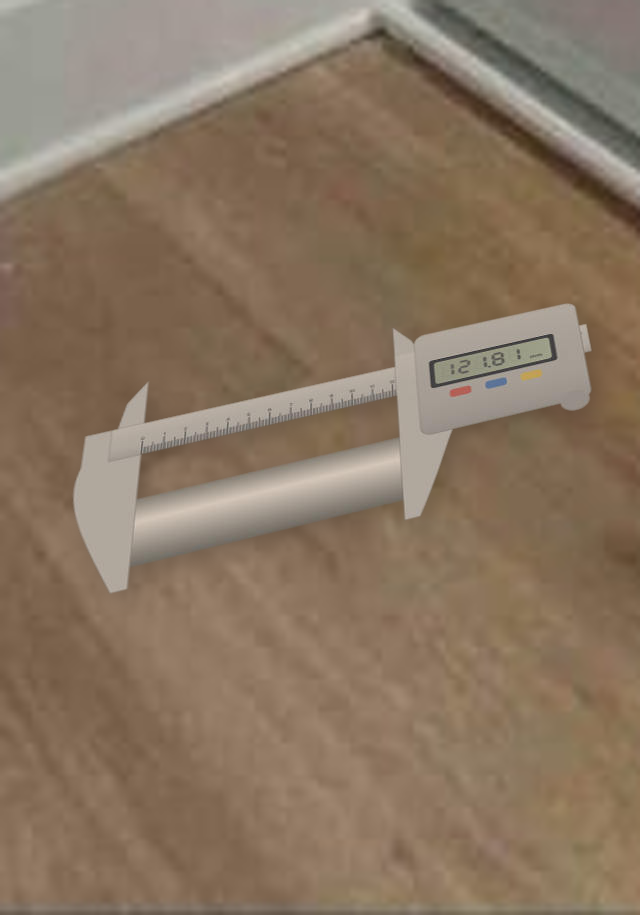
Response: 121.81 (mm)
